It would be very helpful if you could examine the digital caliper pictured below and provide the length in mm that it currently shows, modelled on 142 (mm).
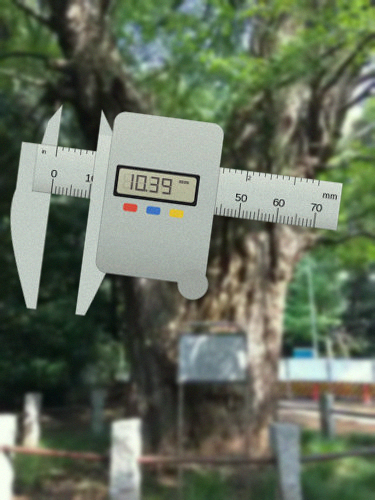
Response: 10.39 (mm)
